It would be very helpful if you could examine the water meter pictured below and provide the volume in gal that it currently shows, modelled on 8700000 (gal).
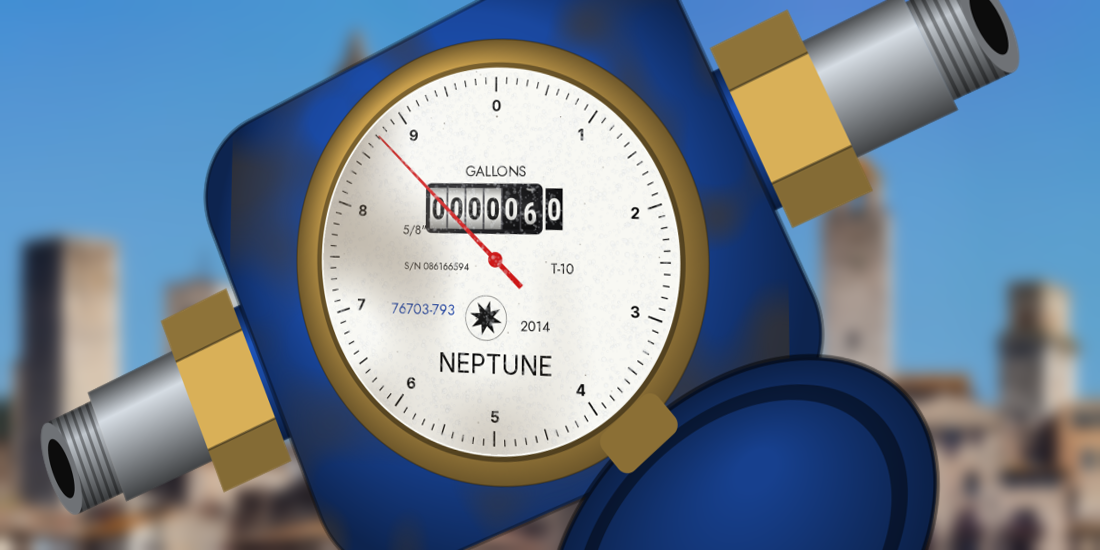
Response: 58.7 (gal)
